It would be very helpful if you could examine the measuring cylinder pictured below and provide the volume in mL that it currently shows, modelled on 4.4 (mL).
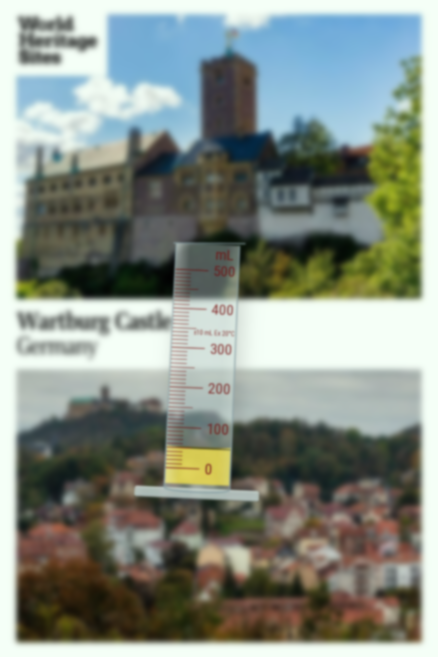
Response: 50 (mL)
